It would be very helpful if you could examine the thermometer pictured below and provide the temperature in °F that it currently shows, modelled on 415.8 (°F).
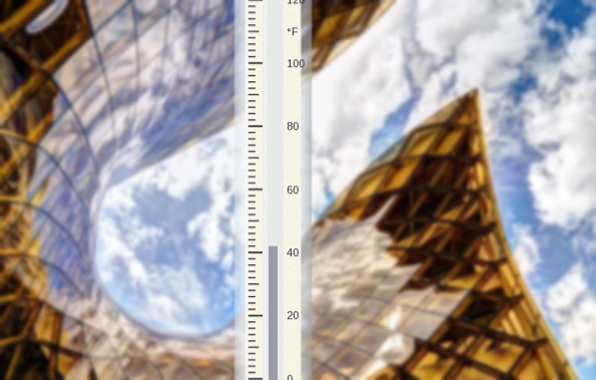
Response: 42 (°F)
